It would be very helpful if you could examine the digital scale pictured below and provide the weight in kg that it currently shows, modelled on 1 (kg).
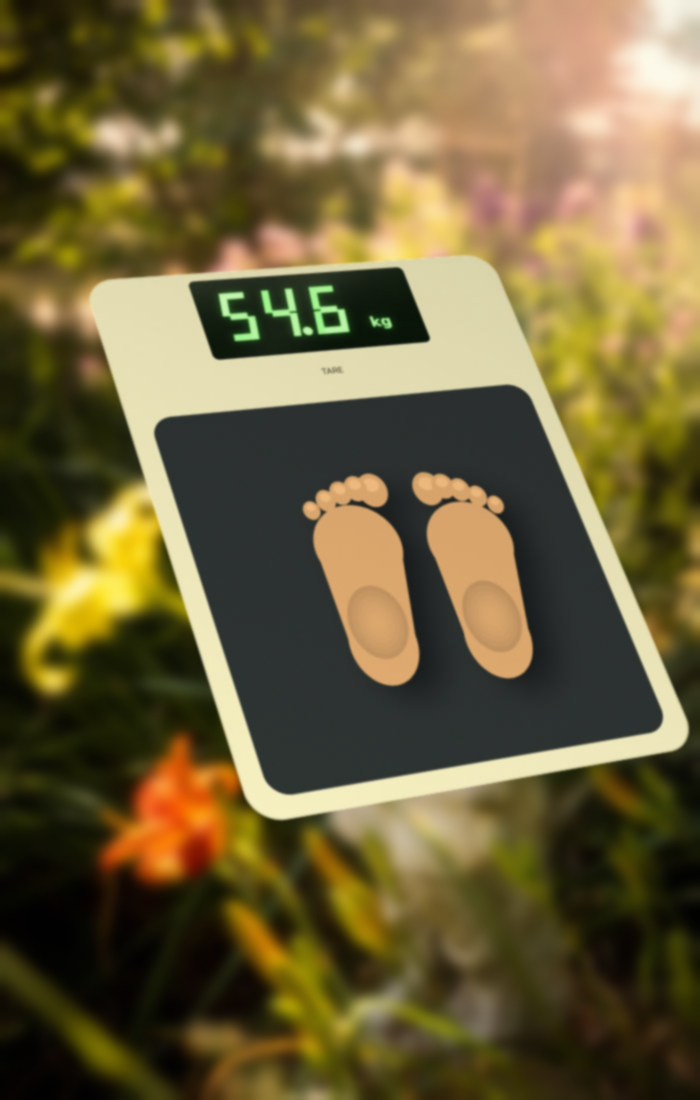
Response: 54.6 (kg)
